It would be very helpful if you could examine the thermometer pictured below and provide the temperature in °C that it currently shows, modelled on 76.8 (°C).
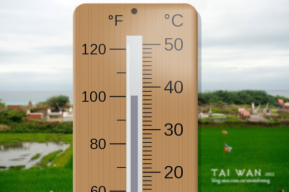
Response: 38 (°C)
